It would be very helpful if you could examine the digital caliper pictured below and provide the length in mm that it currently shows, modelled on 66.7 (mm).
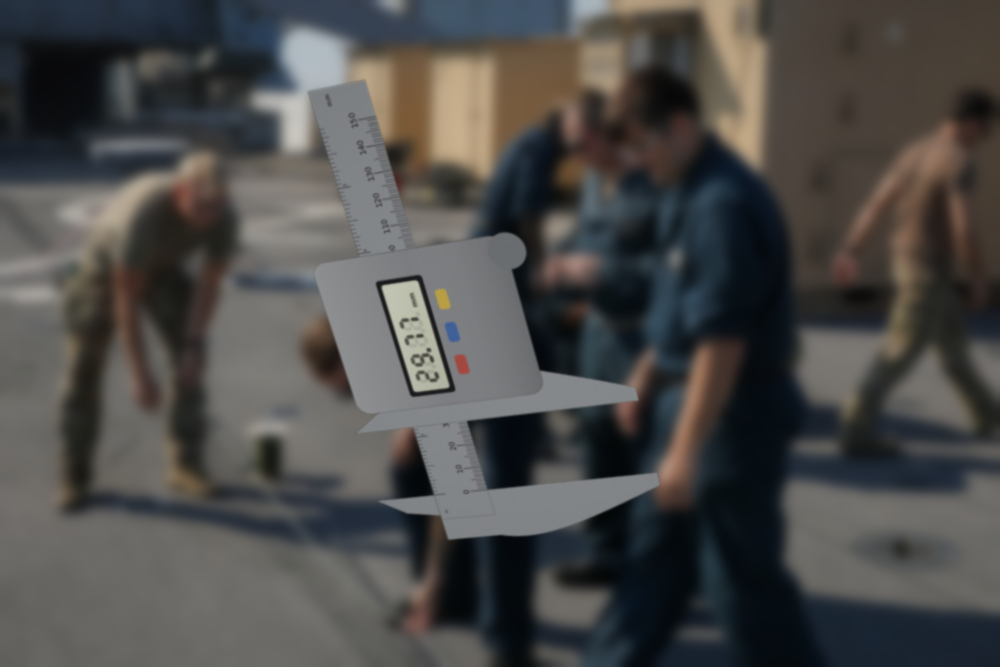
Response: 29.77 (mm)
